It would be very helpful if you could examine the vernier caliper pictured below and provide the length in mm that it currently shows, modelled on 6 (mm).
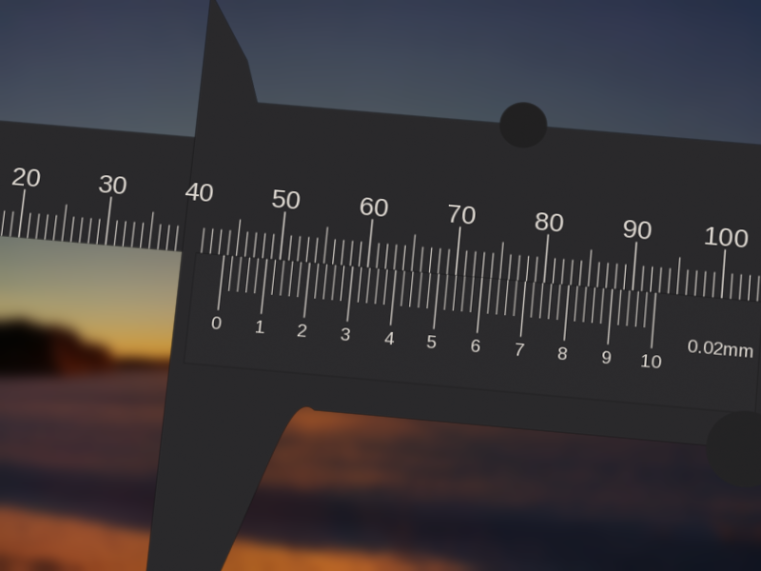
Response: 43.6 (mm)
